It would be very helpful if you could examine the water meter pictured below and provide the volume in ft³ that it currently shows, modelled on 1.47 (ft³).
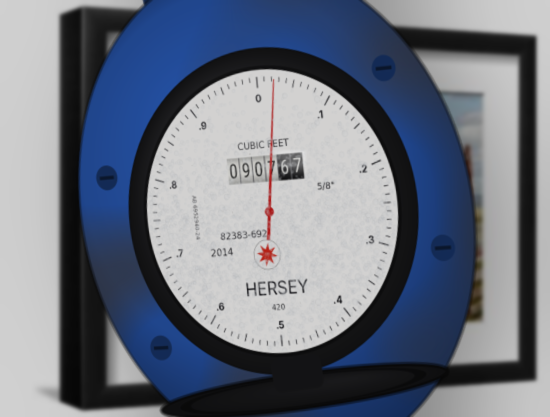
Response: 90767.02 (ft³)
